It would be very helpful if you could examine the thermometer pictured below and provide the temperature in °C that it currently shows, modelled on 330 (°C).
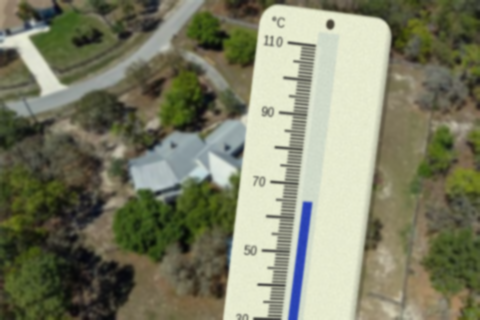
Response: 65 (°C)
